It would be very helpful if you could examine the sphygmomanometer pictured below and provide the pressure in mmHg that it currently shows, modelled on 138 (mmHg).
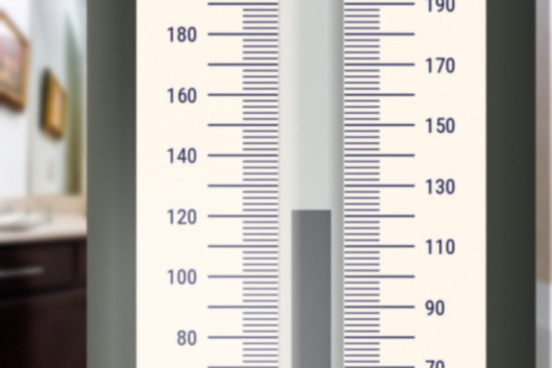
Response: 122 (mmHg)
